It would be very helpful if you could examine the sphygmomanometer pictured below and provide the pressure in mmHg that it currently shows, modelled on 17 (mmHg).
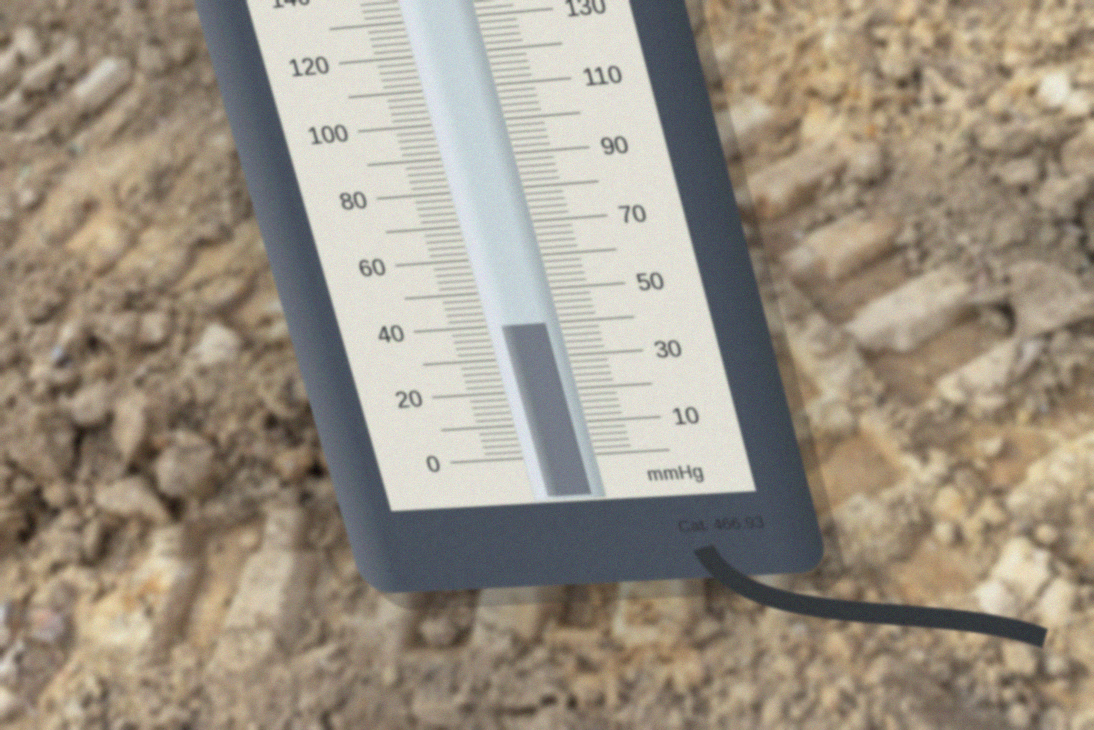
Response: 40 (mmHg)
